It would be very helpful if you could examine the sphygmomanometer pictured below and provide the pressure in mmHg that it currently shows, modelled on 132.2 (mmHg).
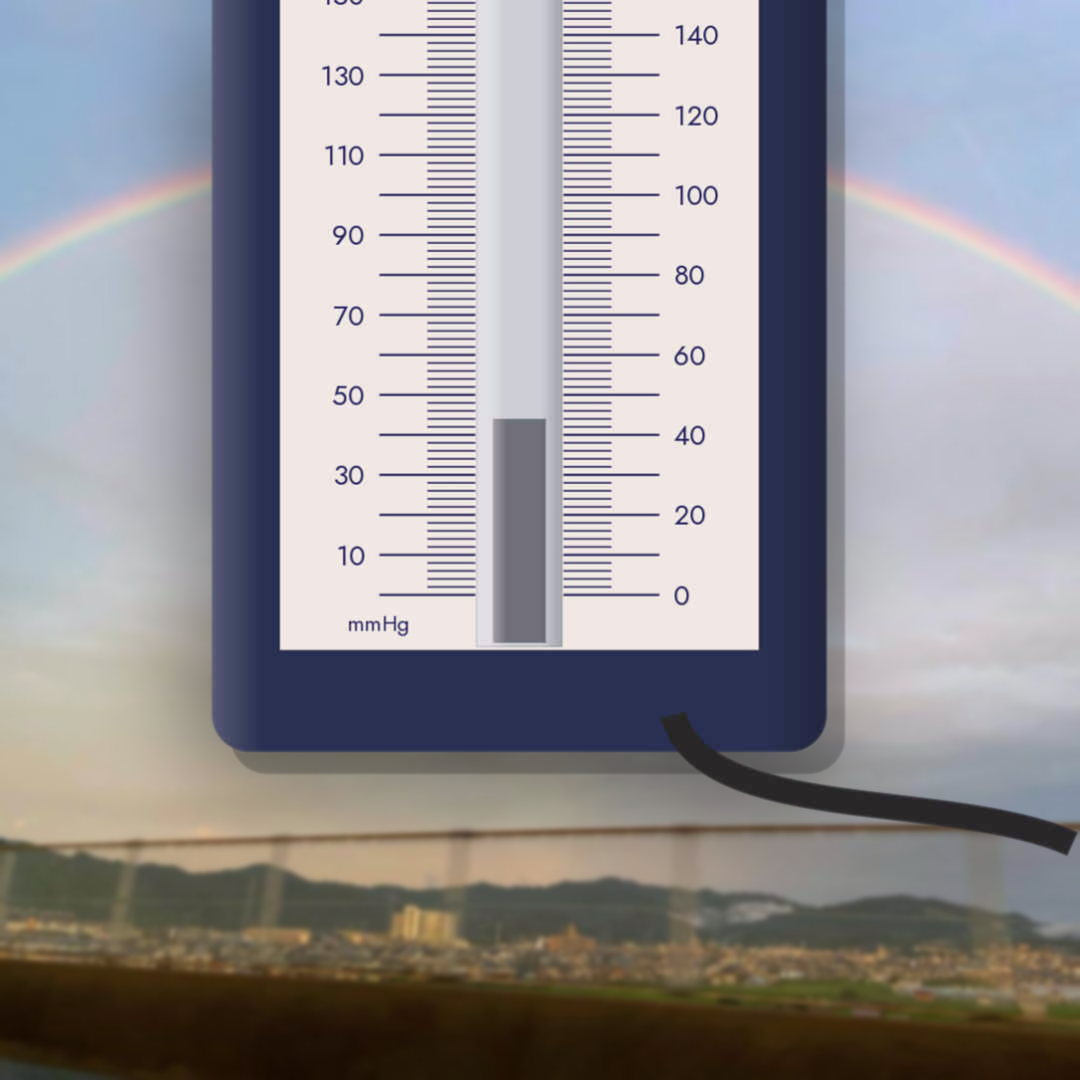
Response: 44 (mmHg)
